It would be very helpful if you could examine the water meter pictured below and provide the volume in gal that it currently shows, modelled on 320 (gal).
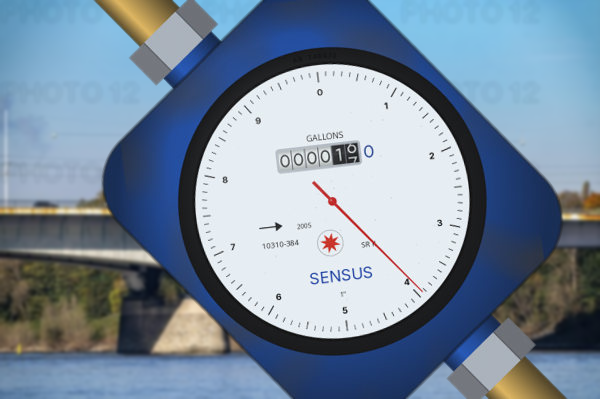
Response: 163.9 (gal)
